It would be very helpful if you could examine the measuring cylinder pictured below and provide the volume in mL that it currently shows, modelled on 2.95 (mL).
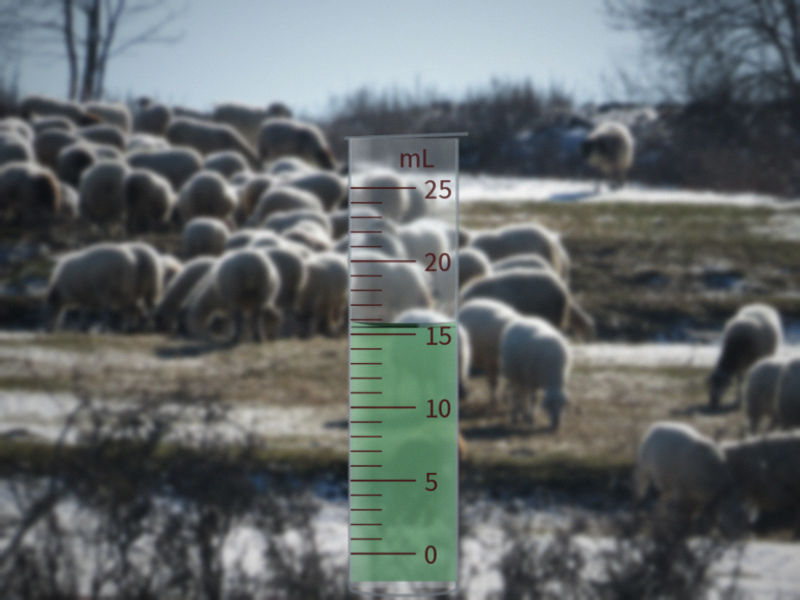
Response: 15.5 (mL)
